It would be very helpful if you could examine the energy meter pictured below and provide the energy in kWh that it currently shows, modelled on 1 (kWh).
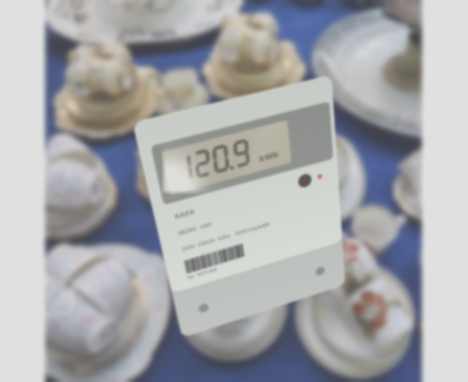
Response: 120.9 (kWh)
